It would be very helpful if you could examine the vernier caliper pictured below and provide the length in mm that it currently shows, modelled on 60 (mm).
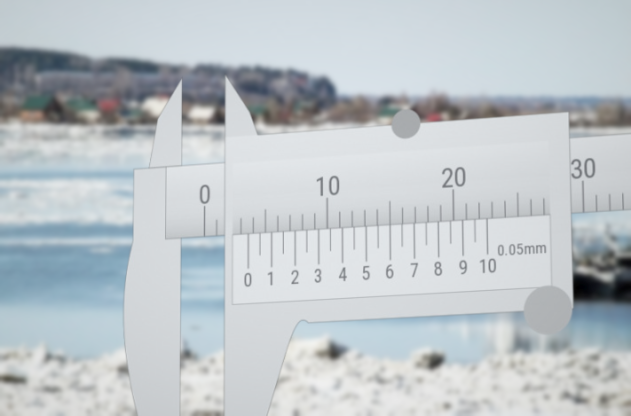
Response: 3.6 (mm)
